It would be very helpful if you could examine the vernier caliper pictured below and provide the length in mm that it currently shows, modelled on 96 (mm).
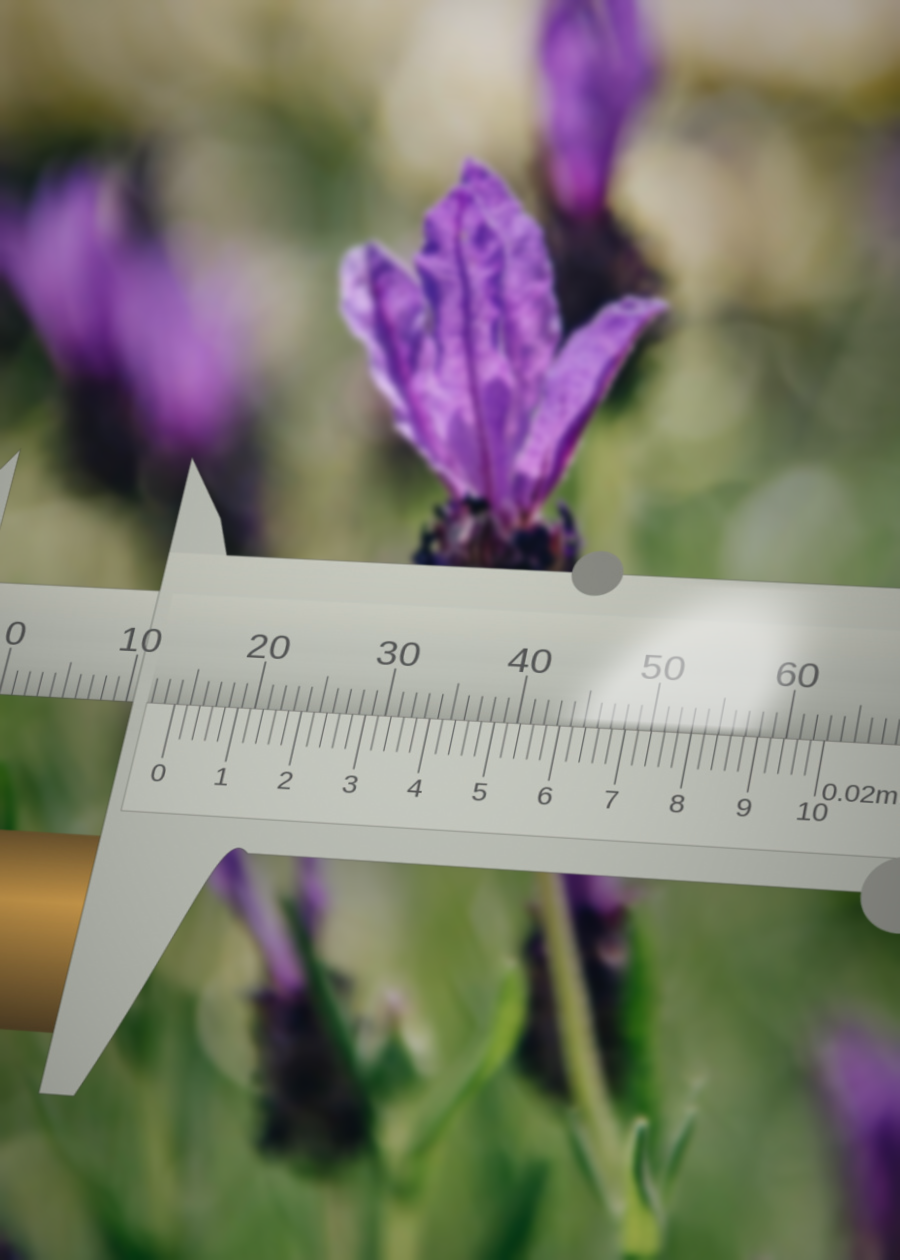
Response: 13.8 (mm)
